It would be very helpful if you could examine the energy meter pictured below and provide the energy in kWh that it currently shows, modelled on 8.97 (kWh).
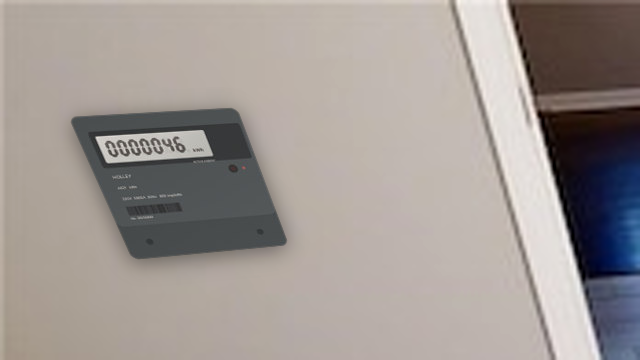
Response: 46 (kWh)
